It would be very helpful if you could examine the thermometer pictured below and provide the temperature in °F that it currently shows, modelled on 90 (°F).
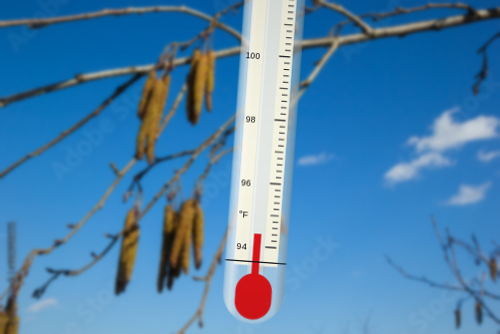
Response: 94.4 (°F)
